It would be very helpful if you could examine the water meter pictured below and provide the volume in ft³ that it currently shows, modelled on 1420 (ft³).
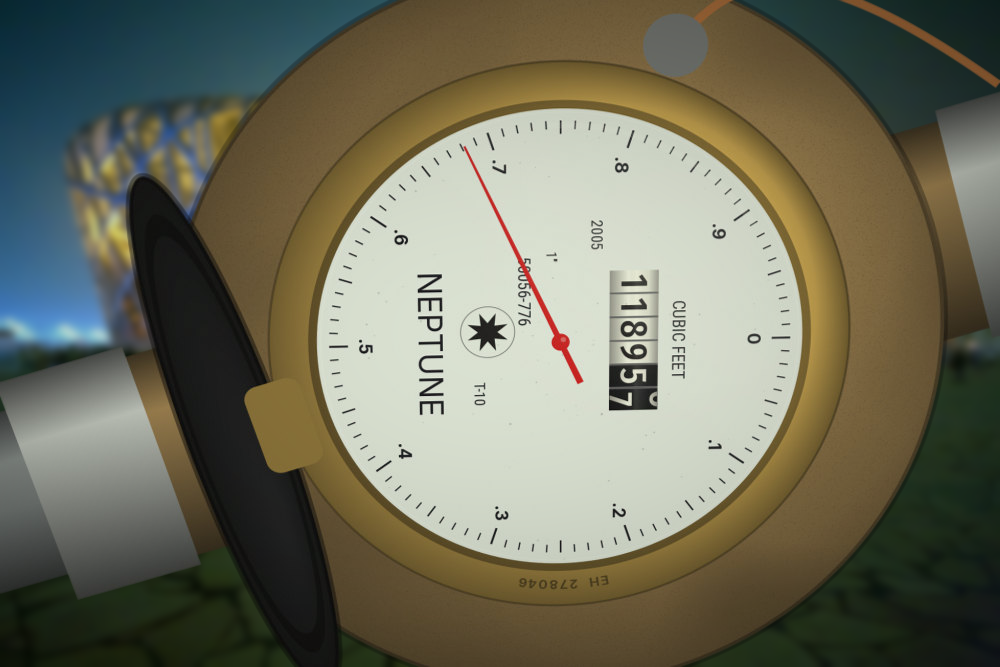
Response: 118956.68 (ft³)
